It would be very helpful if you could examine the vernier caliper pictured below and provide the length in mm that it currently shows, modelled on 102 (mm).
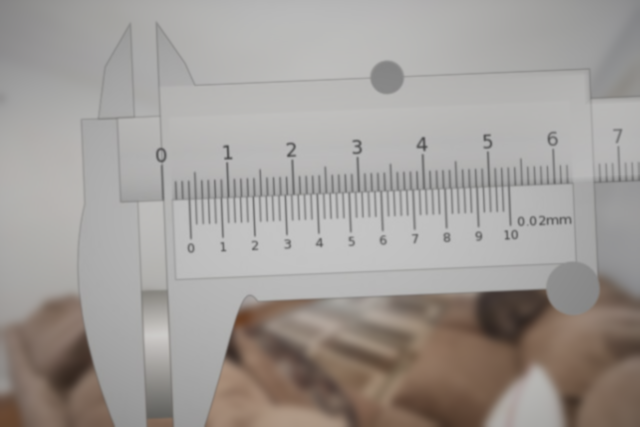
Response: 4.0 (mm)
